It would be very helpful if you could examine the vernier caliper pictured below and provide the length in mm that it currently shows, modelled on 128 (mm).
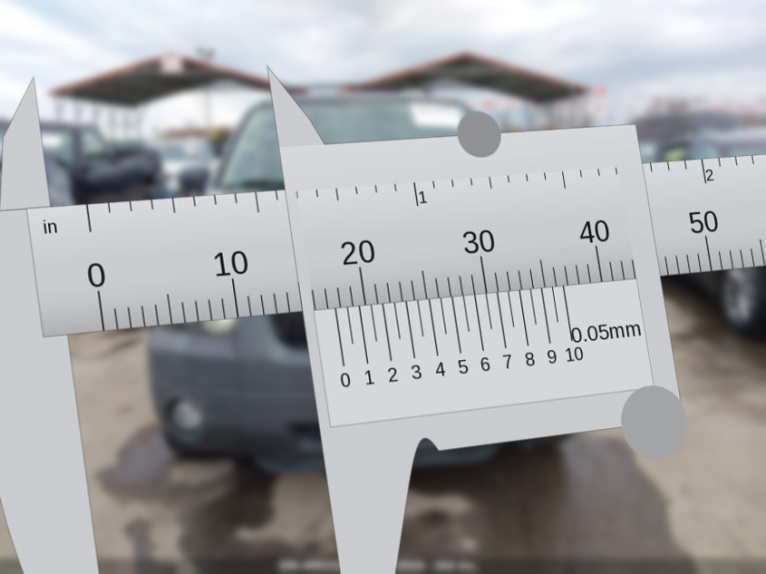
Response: 17.6 (mm)
